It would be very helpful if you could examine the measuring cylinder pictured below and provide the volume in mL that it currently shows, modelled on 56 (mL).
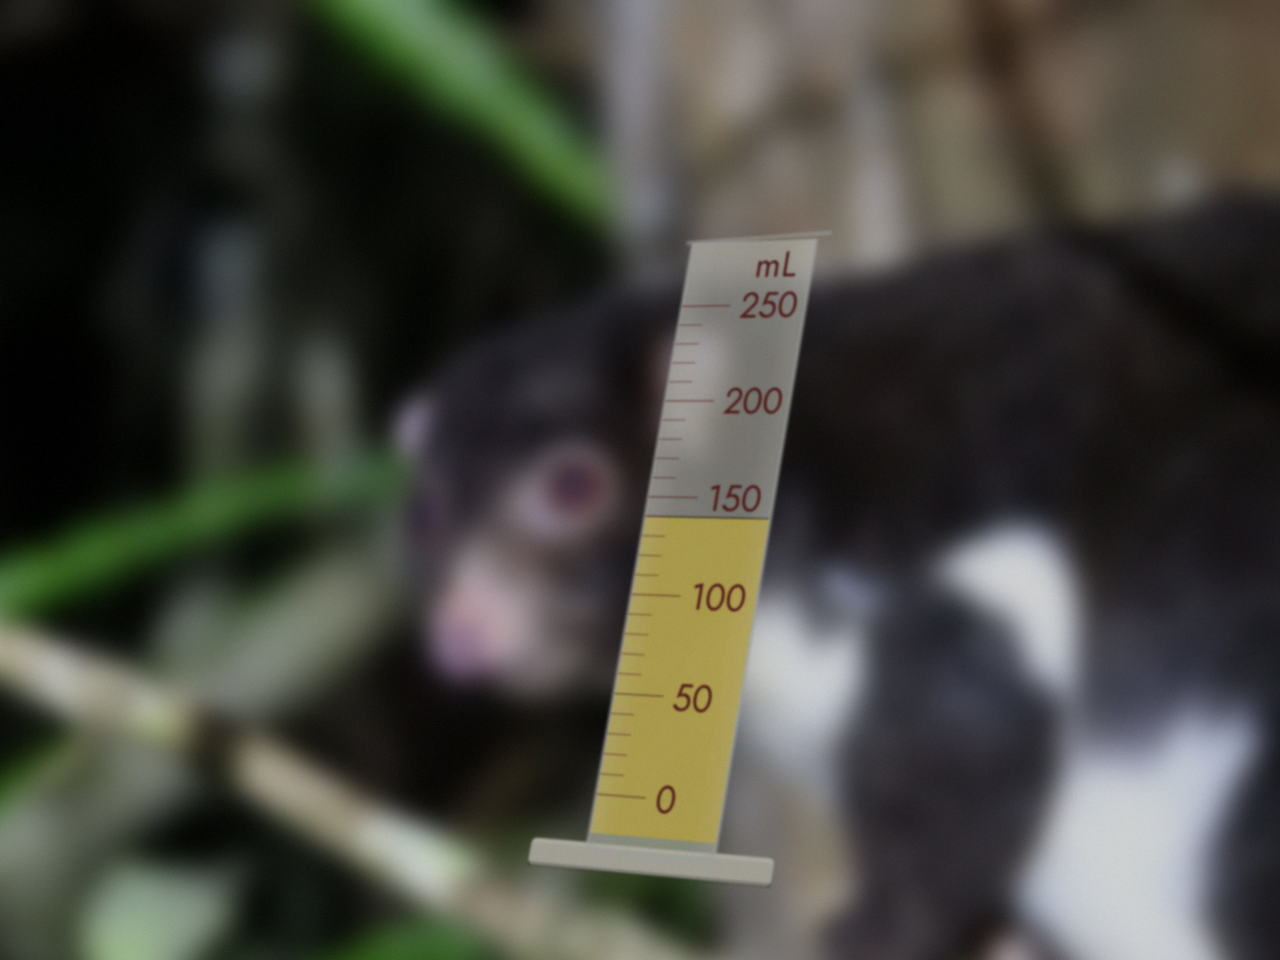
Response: 140 (mL)
